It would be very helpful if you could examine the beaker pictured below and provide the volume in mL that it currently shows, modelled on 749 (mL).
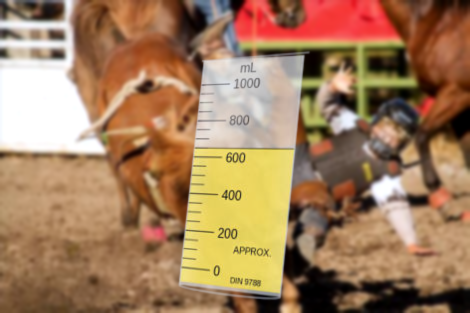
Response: 650 (mL)
